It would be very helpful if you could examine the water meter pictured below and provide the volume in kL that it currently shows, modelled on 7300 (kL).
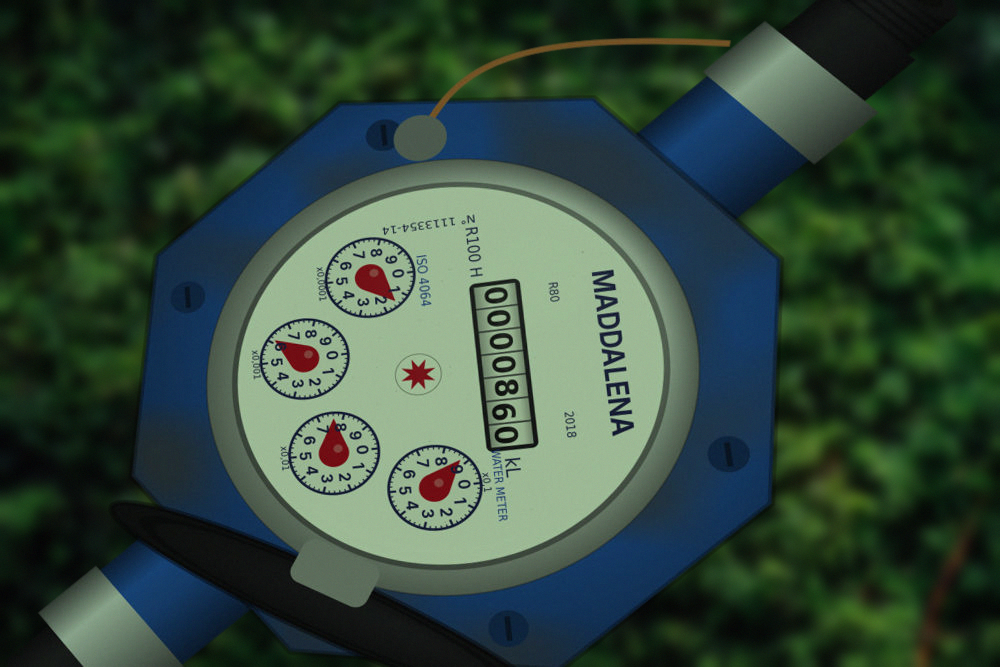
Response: 859.8761 (kL)
